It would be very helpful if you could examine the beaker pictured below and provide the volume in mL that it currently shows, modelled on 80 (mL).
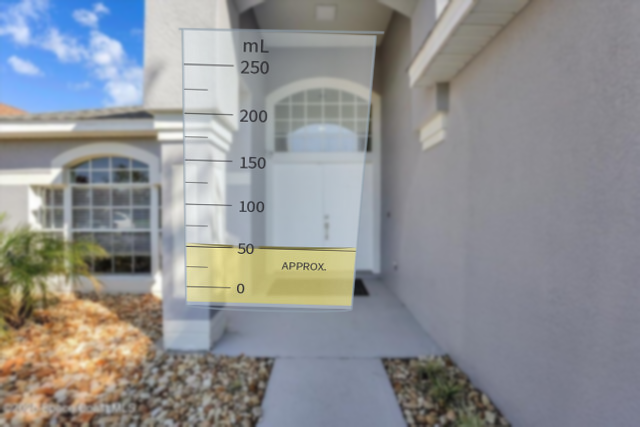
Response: 50 (mL)
